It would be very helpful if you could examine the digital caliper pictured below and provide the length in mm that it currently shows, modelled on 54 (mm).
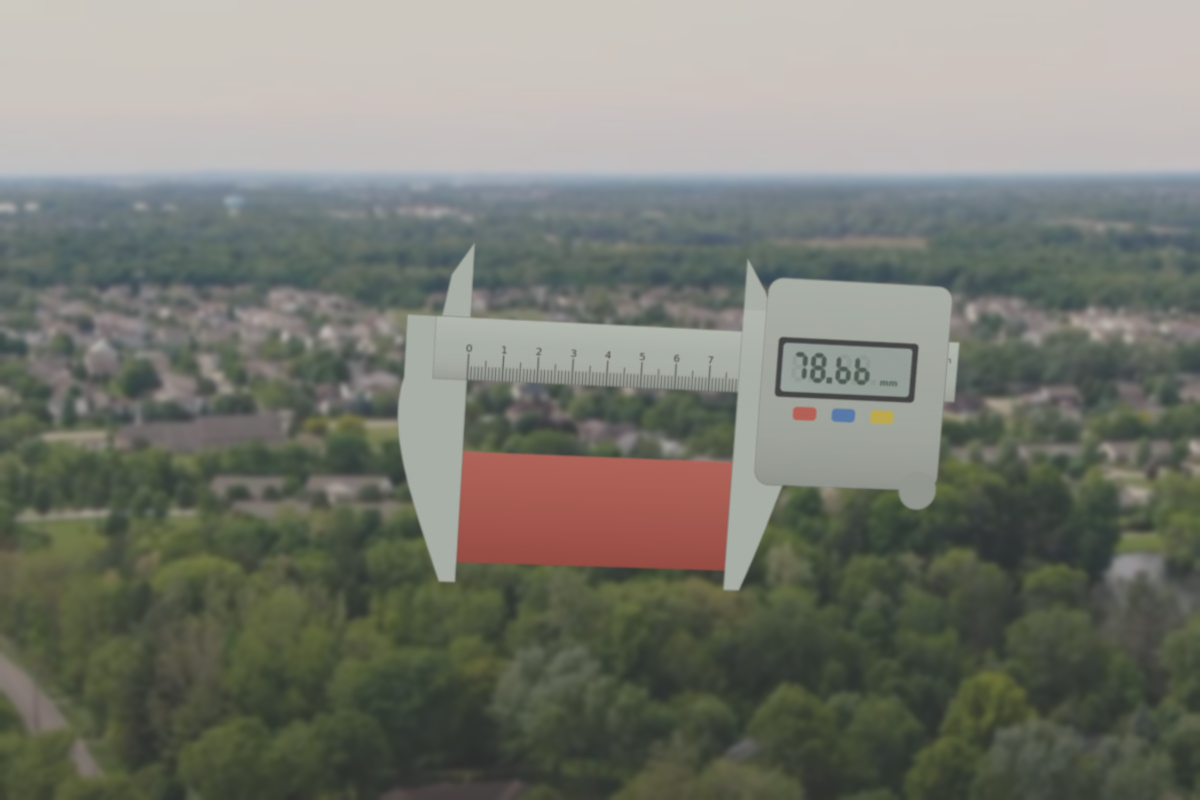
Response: 78.66 (mm)
